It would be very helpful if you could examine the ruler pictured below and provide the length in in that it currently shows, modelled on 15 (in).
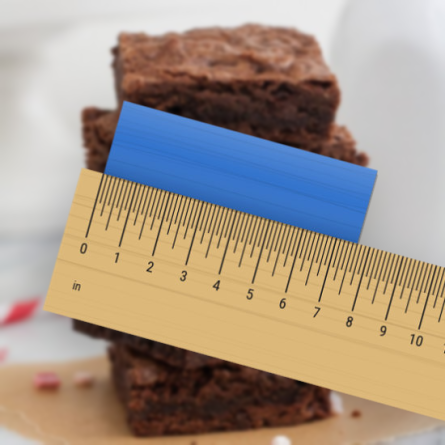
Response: 7.625 (in)
